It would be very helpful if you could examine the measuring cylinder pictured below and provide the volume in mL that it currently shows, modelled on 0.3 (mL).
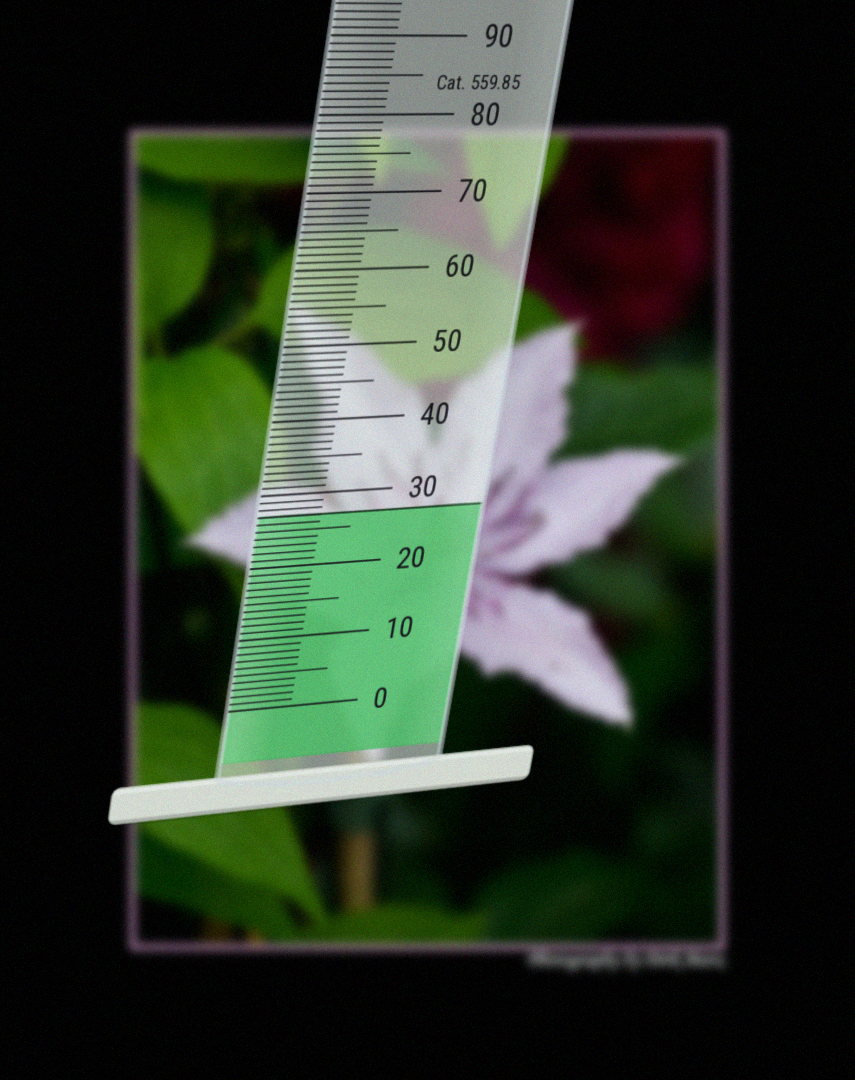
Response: 27 (mL)
